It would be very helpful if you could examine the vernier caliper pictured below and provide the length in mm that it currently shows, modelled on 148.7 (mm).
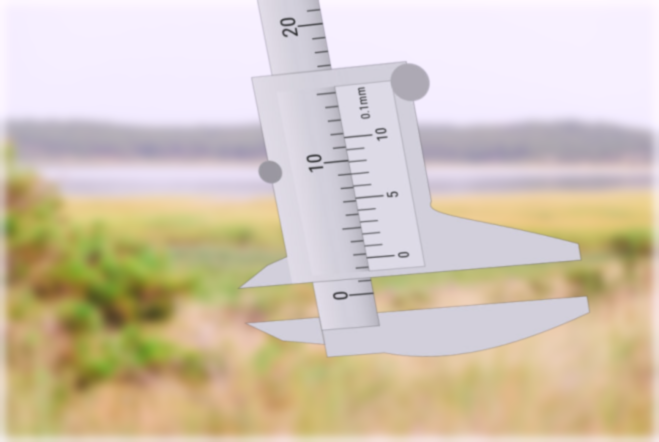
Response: 2.7 (mm)
